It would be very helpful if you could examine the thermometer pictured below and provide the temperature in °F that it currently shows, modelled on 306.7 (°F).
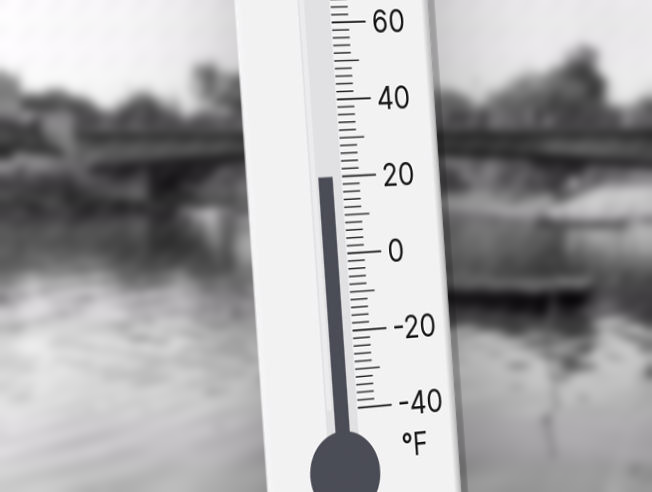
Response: 20 (°F)
